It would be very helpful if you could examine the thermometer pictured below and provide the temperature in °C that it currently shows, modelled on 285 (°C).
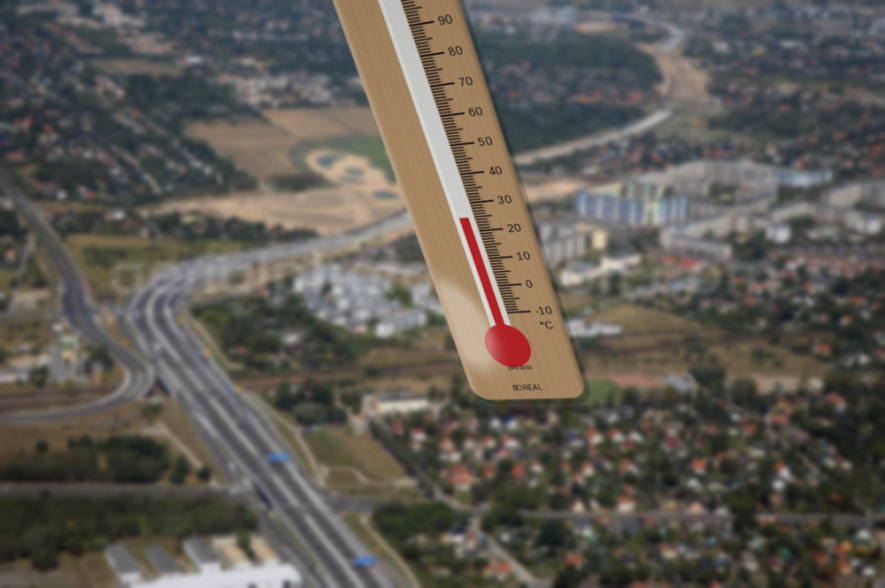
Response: 25 (°C)
